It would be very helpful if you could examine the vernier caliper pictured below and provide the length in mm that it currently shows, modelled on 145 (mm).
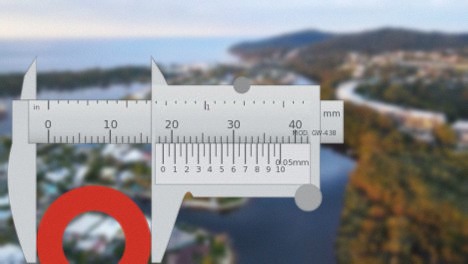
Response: 18.6 (mm)
